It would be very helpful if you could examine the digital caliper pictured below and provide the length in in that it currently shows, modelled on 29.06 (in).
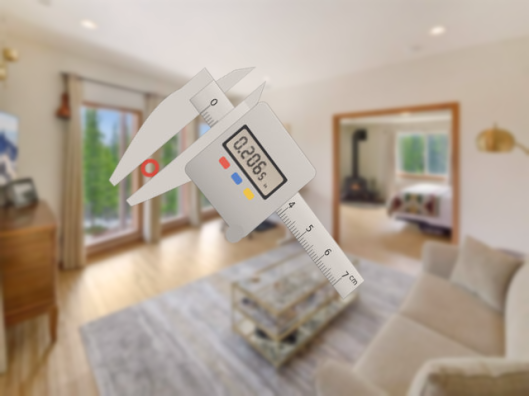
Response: 0.2065 (in)
